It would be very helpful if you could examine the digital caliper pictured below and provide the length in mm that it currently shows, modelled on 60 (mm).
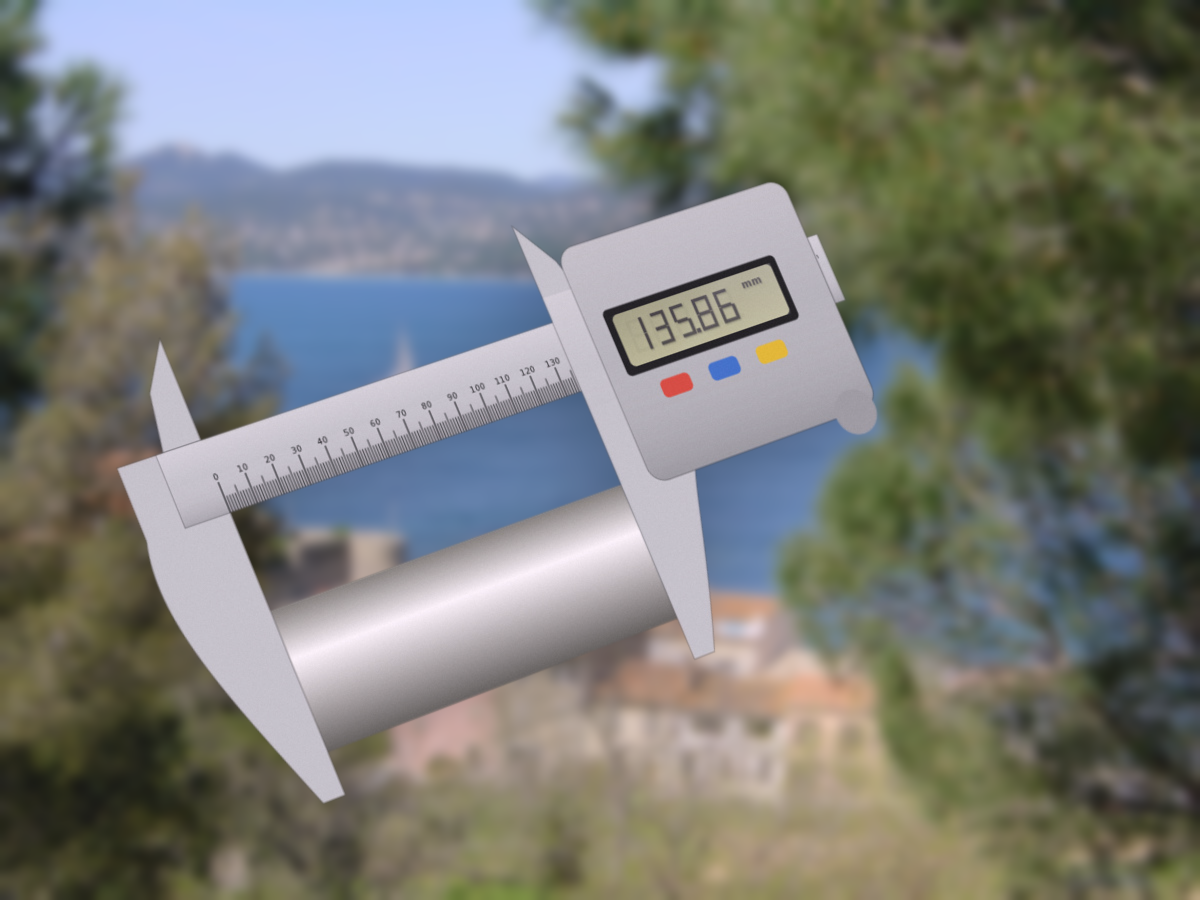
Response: 135.86 (mm)
